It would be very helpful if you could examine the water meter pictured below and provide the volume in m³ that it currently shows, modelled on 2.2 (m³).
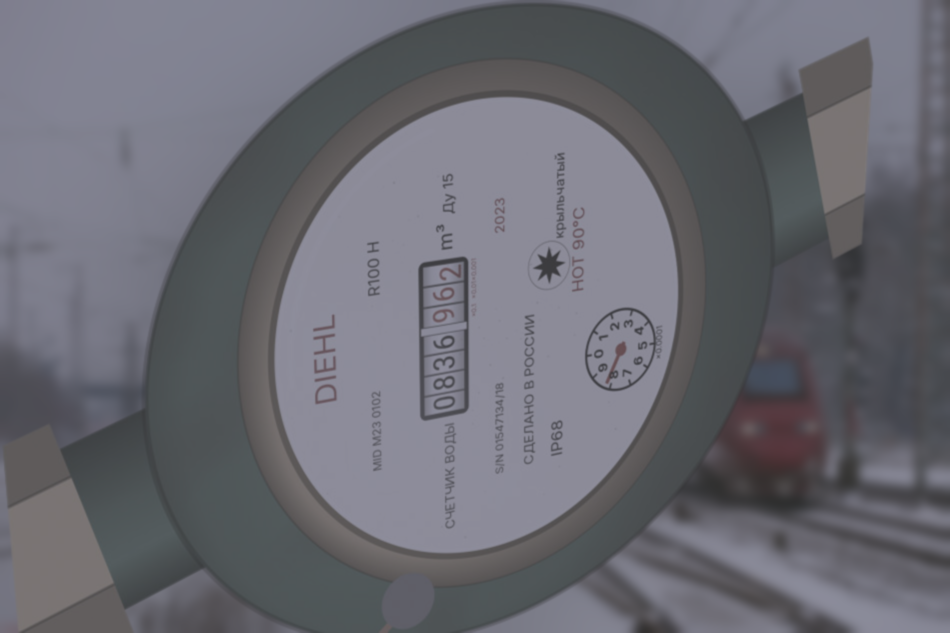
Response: 836.9618 (m³)
